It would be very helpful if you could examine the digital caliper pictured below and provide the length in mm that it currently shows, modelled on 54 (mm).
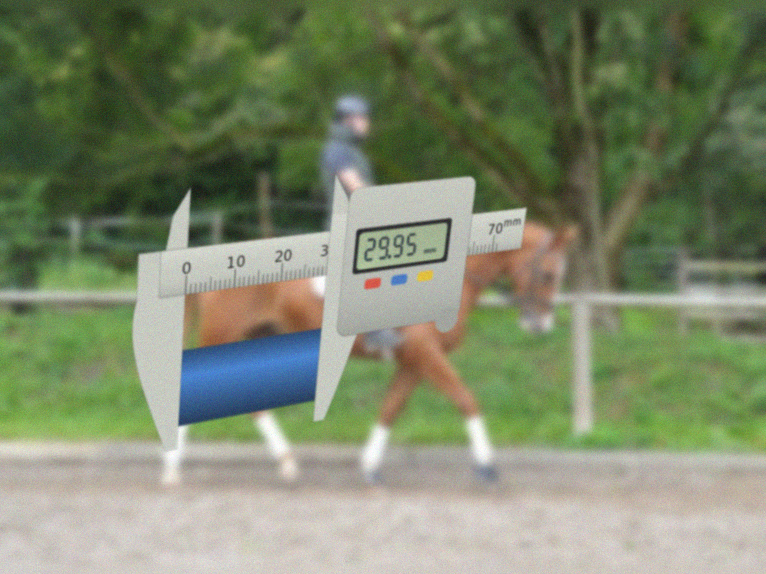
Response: 29.95 (mm)
